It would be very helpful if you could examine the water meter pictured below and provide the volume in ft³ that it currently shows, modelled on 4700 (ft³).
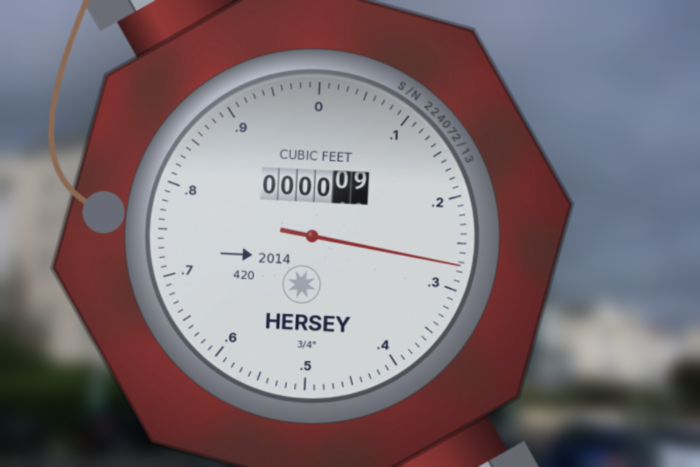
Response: 9.27 (ft³)
